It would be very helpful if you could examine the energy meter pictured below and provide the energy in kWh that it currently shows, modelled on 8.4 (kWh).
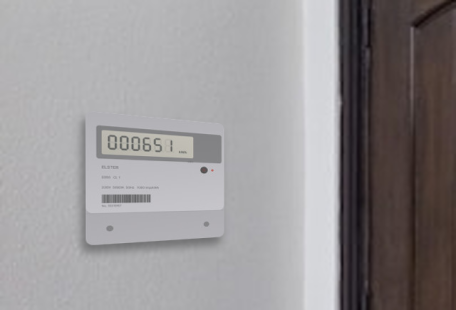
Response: 651 (kWh)
